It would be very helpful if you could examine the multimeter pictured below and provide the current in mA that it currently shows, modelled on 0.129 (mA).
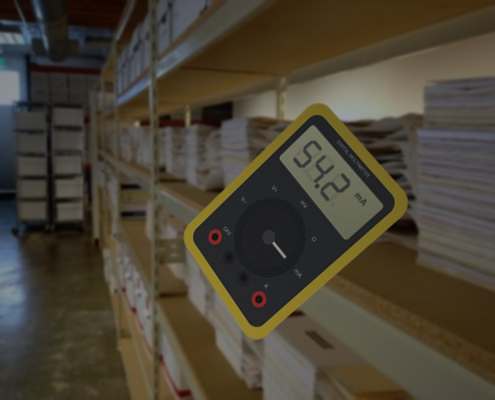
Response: 54.2 (mA)
